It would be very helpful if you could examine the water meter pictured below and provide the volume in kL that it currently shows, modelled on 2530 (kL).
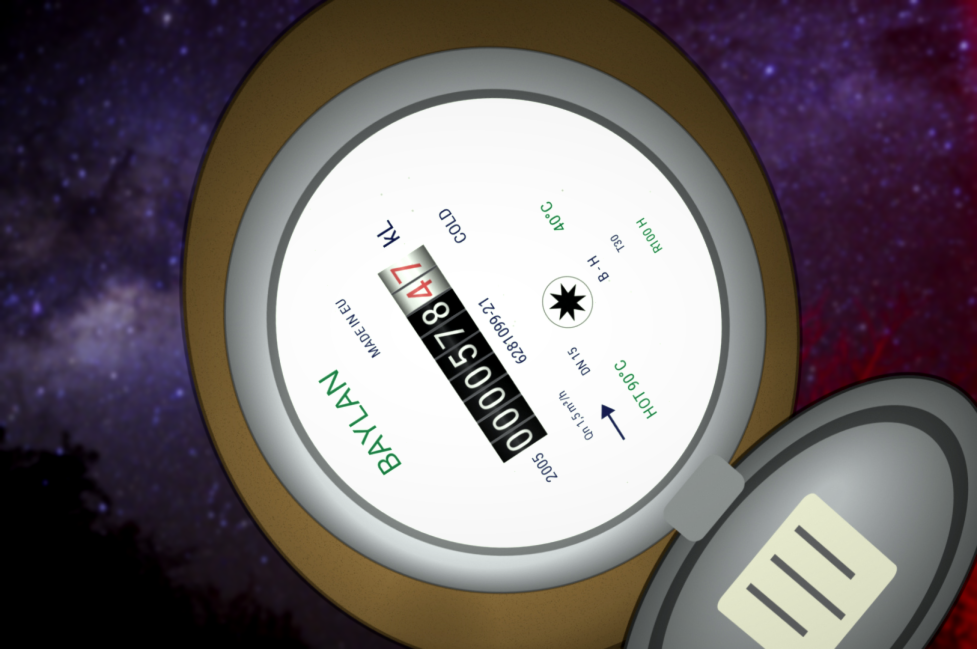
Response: 578.47 (kL)
